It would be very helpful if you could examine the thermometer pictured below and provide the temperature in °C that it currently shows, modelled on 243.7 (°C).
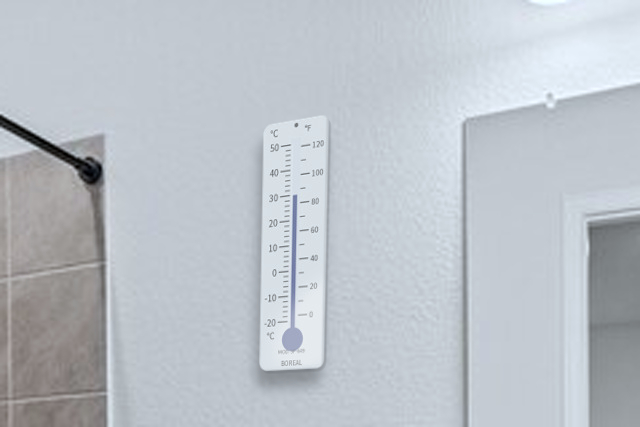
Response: 30 (°C)
